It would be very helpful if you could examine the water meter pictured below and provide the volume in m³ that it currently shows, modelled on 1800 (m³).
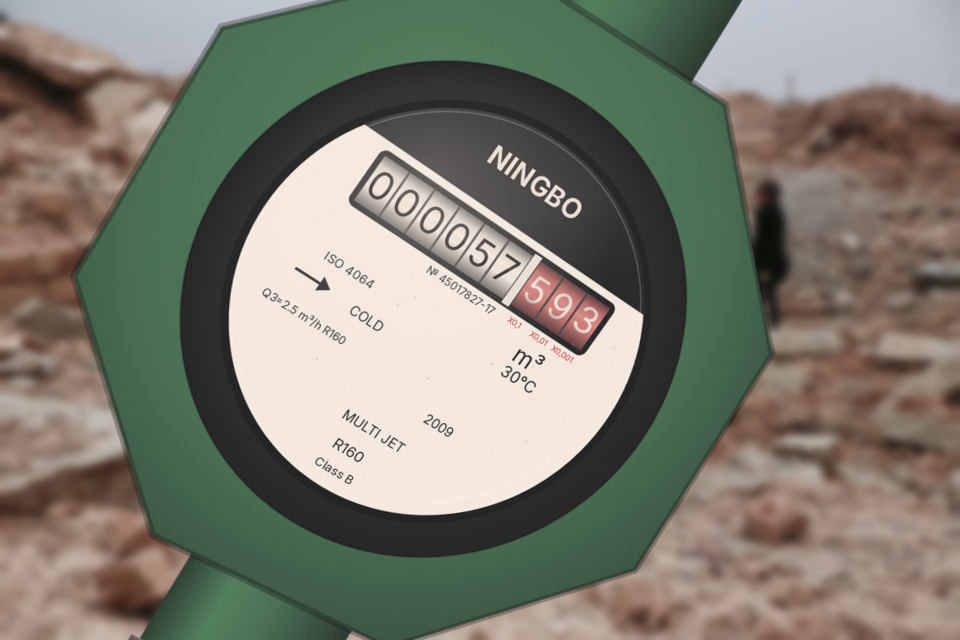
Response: 57.593 (m³)
